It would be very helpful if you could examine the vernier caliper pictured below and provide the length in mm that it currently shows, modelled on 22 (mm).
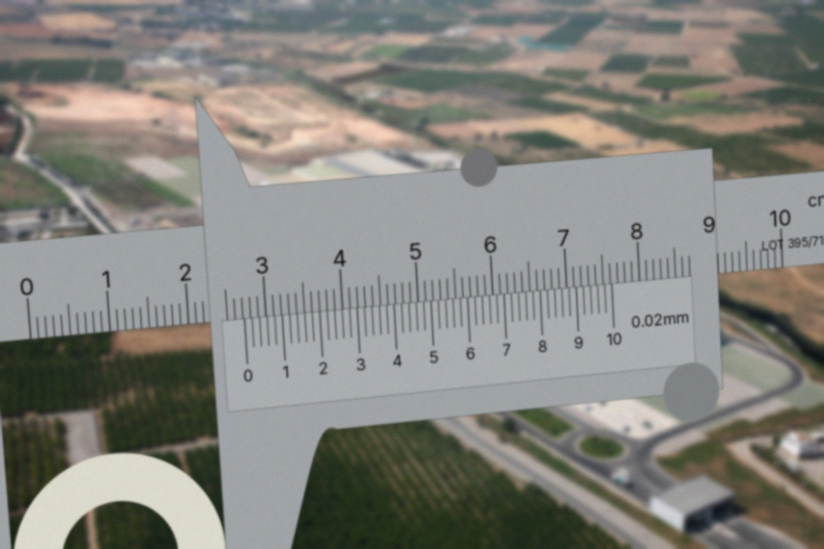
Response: 27.2 (mm)
